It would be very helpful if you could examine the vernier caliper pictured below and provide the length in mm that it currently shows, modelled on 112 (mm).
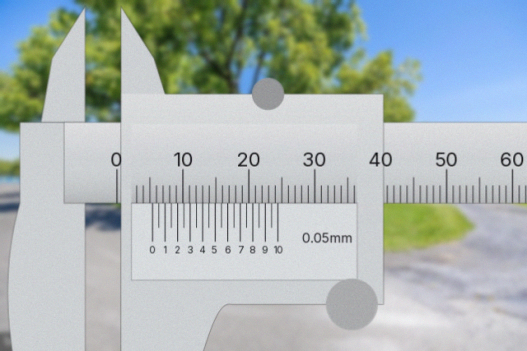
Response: 5.4 (mm)
